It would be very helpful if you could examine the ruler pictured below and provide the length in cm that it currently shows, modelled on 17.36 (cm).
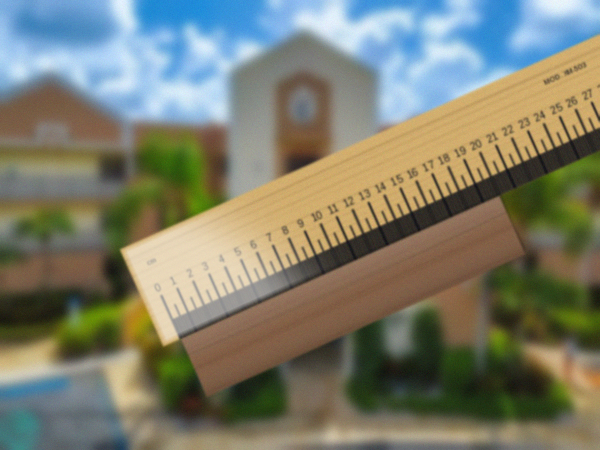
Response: 20 (cm)
